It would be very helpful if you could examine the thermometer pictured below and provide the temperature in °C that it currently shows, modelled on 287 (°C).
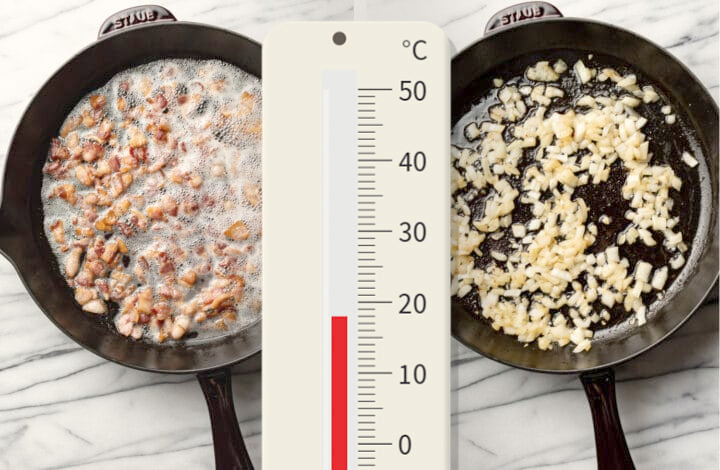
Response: 18 (°C)
